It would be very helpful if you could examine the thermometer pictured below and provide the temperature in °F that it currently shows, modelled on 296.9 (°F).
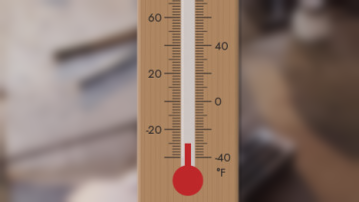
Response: -30 (°F)
